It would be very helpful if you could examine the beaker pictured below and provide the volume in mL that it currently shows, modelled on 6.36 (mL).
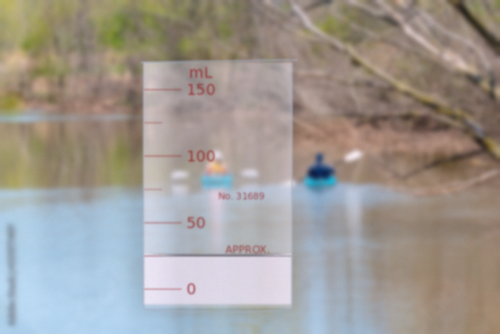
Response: 25 (mL)
